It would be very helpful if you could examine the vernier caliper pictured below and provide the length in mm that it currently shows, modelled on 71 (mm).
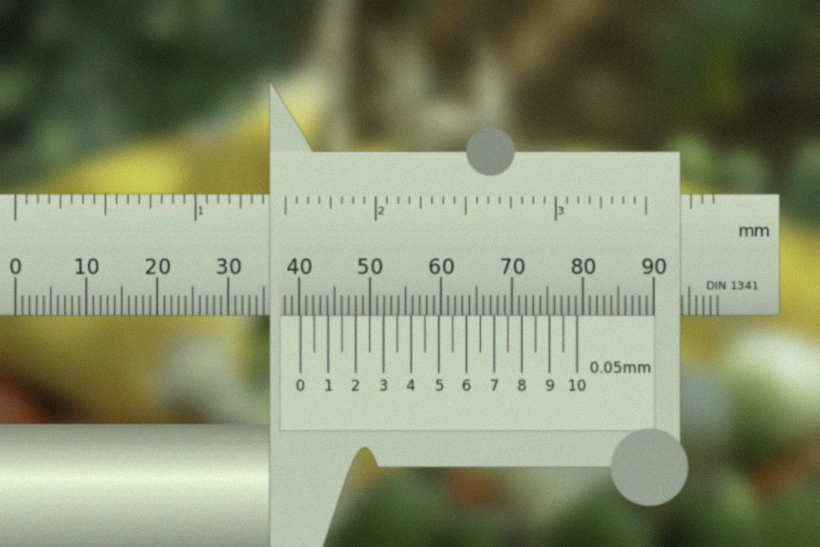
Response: 40.2 (mm)
